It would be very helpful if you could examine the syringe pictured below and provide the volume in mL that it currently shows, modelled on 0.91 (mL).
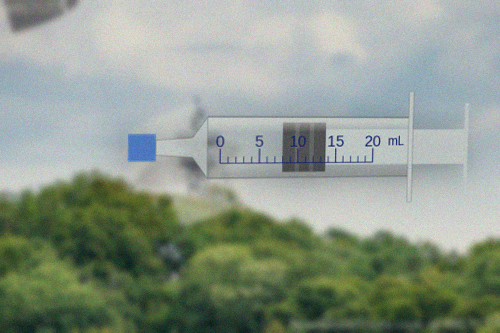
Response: 8 (mL)
